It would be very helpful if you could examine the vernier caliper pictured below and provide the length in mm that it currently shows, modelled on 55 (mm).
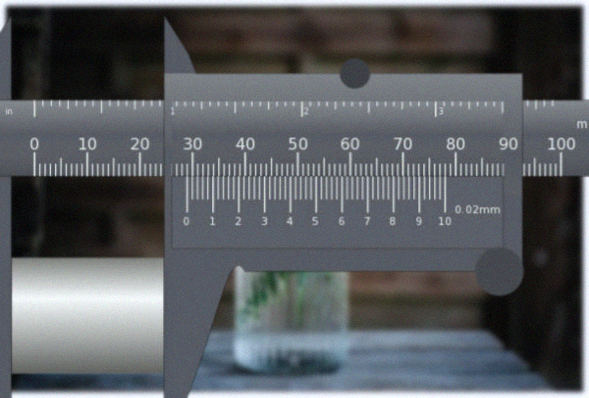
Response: 29.0 (mm)
